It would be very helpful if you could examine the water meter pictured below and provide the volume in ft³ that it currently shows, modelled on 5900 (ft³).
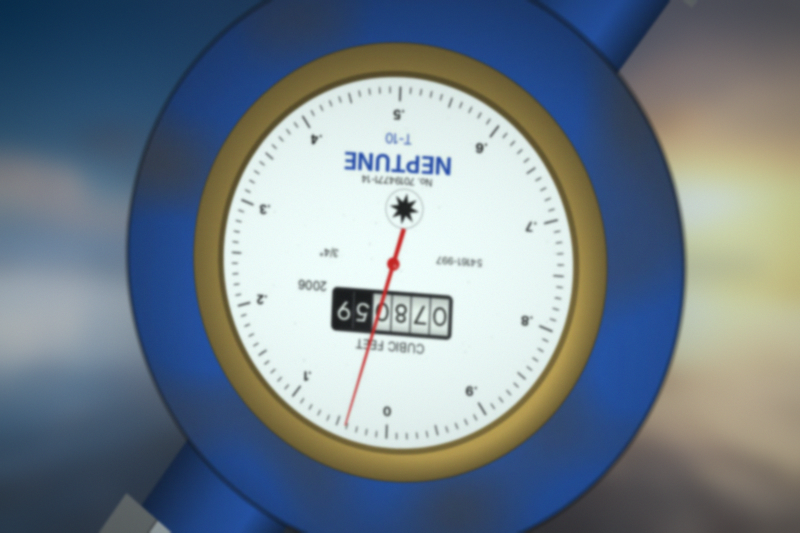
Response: 78059.04 (ft³)
